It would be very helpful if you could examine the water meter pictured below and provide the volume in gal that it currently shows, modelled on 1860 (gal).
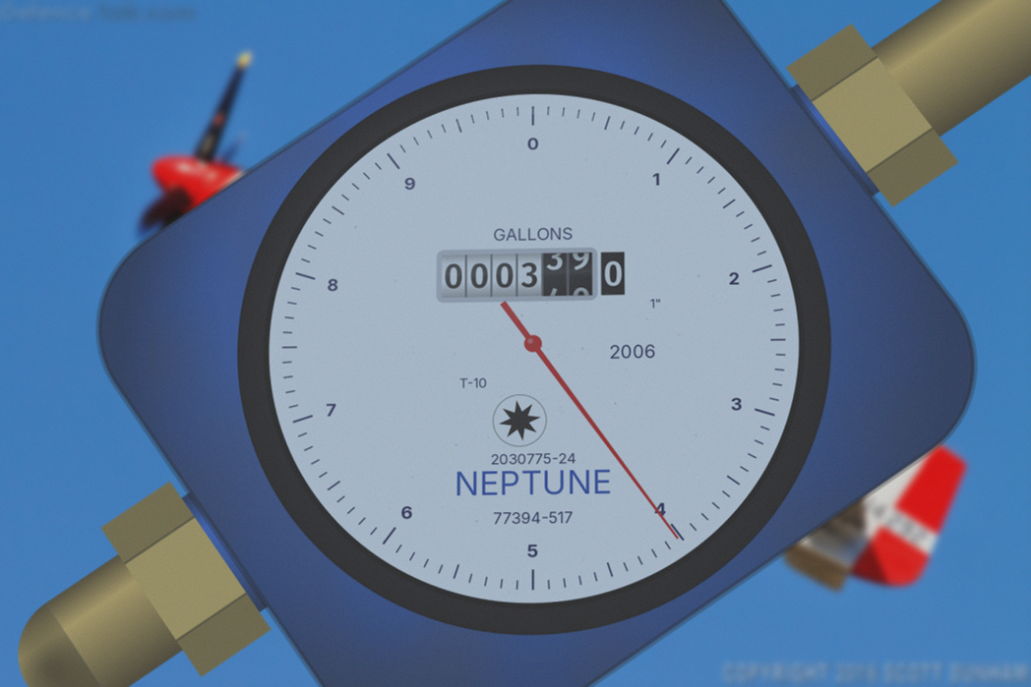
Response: 3394.0 (gal)
